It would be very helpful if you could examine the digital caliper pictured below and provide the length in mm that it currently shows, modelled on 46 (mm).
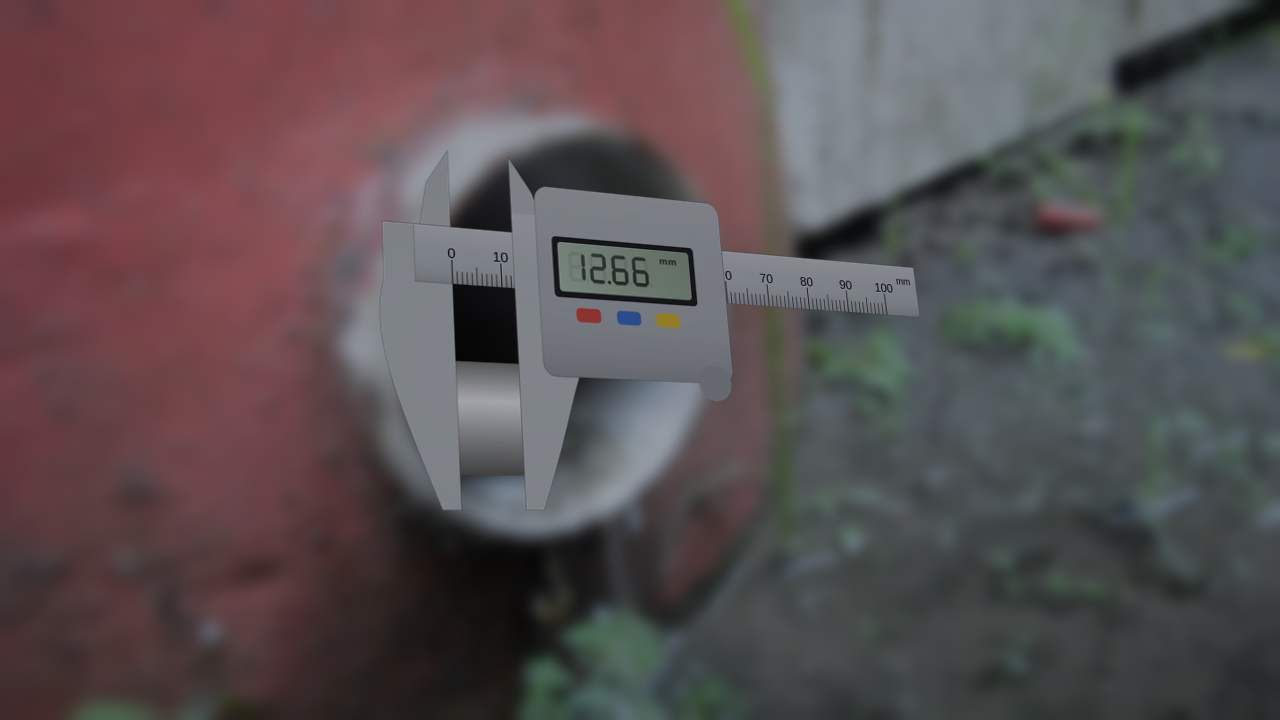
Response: 12.66 (mm)
